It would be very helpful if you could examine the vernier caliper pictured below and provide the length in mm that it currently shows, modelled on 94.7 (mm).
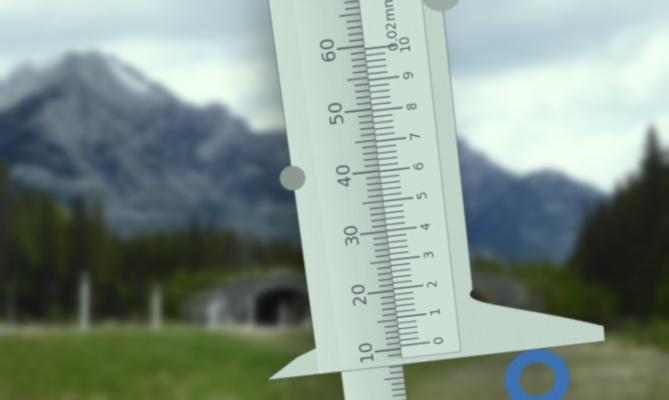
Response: 10.5 (mm)
